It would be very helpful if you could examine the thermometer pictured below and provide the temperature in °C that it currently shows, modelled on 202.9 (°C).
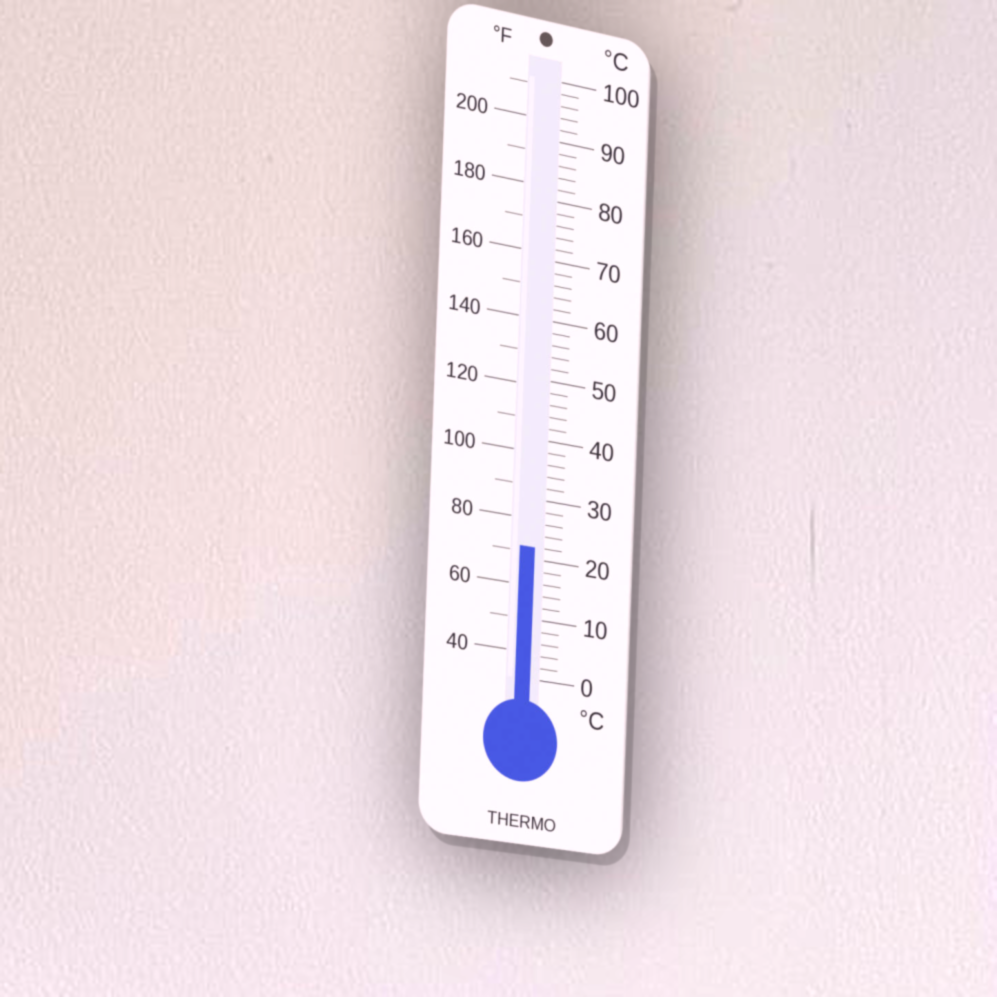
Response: 22 (°C)
